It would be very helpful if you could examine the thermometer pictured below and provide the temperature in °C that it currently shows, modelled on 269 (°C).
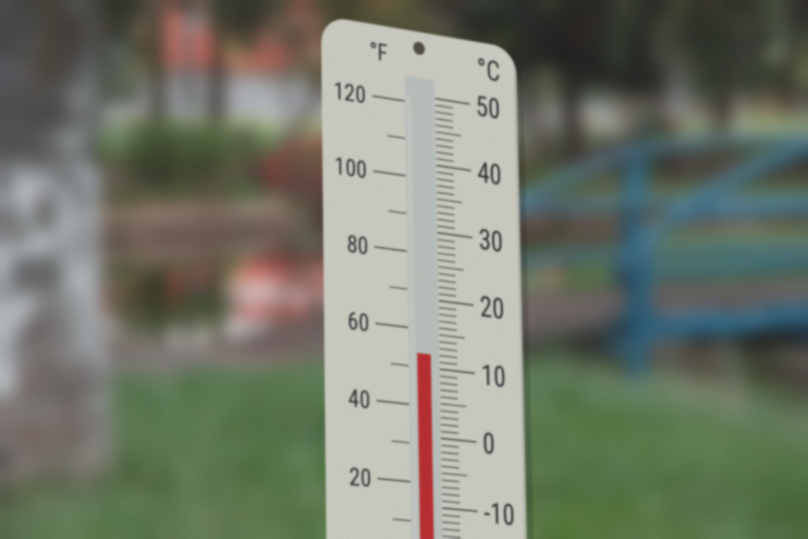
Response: 12 (°C)
